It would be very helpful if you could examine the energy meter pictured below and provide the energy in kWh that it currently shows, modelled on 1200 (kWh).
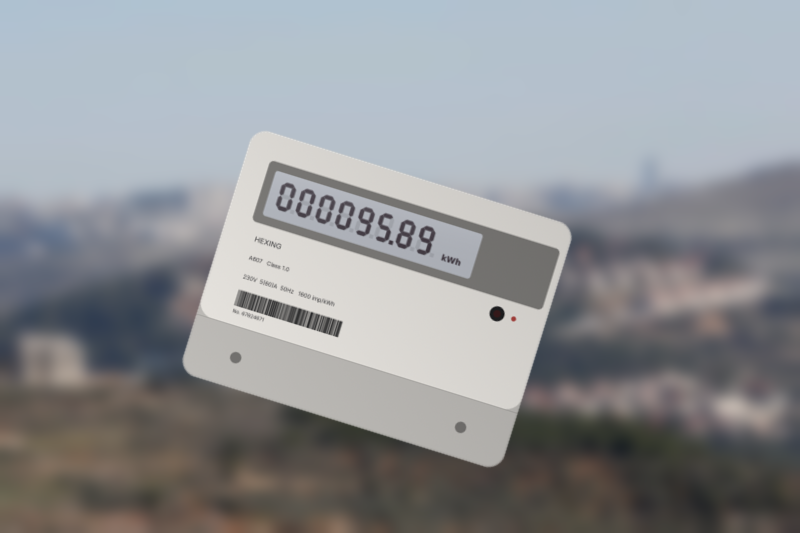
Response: 95.89 (kWh)
